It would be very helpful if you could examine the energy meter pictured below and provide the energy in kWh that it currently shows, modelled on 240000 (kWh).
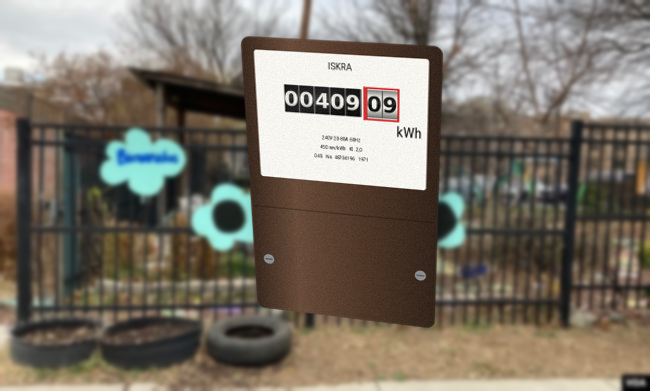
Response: 409.09 (kWh)
